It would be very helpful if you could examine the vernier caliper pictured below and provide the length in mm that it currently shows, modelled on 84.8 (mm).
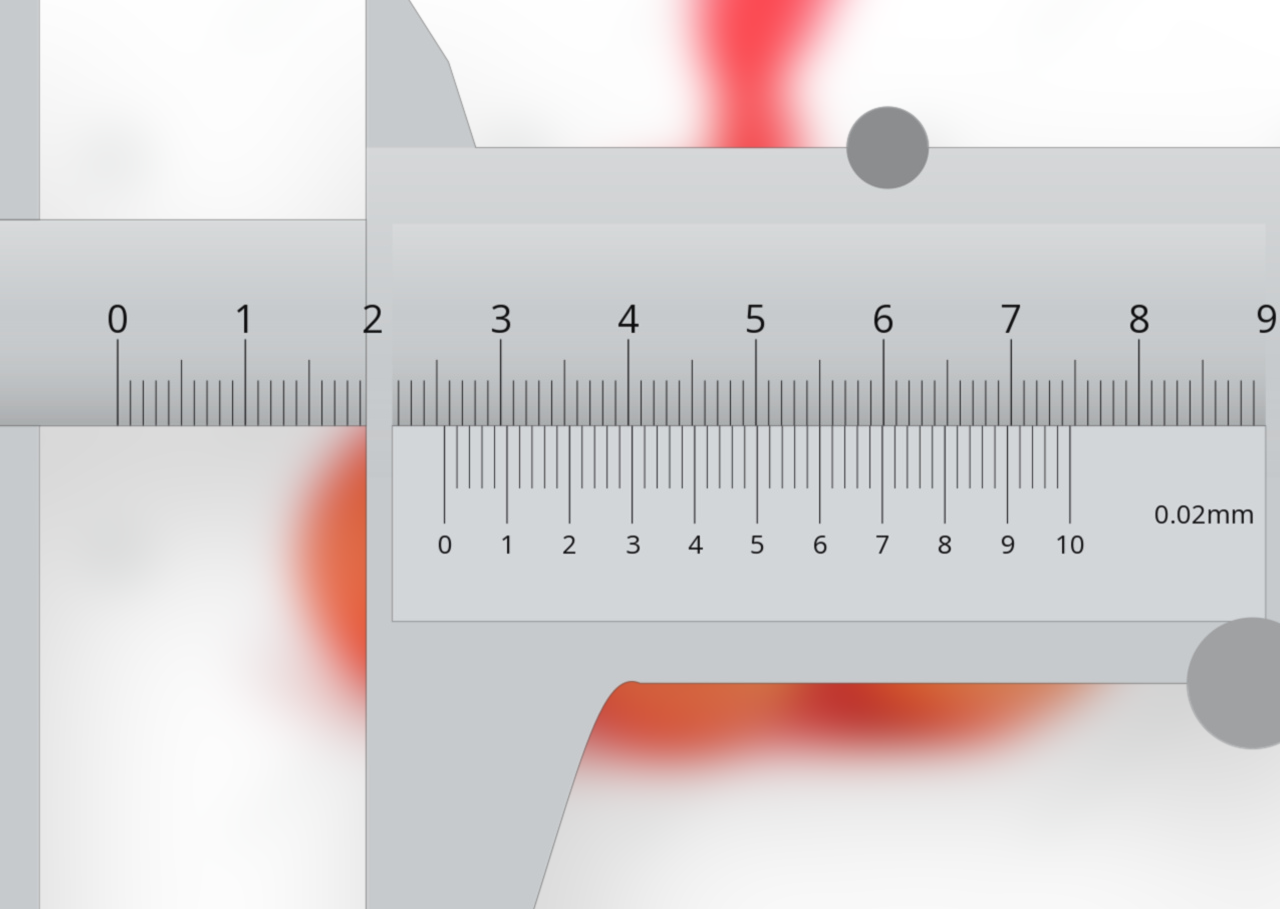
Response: 25.6 (mm)
